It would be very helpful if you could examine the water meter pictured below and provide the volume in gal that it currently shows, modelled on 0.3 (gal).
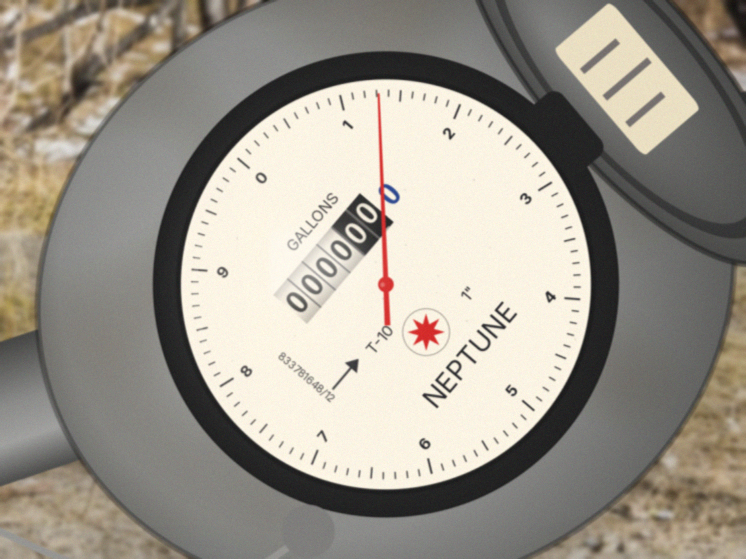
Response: 1.3 (gal)
